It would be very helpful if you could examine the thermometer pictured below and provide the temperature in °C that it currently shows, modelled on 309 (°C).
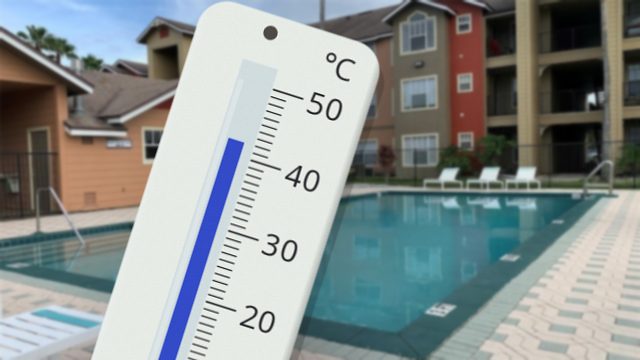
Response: 42 (°C)
